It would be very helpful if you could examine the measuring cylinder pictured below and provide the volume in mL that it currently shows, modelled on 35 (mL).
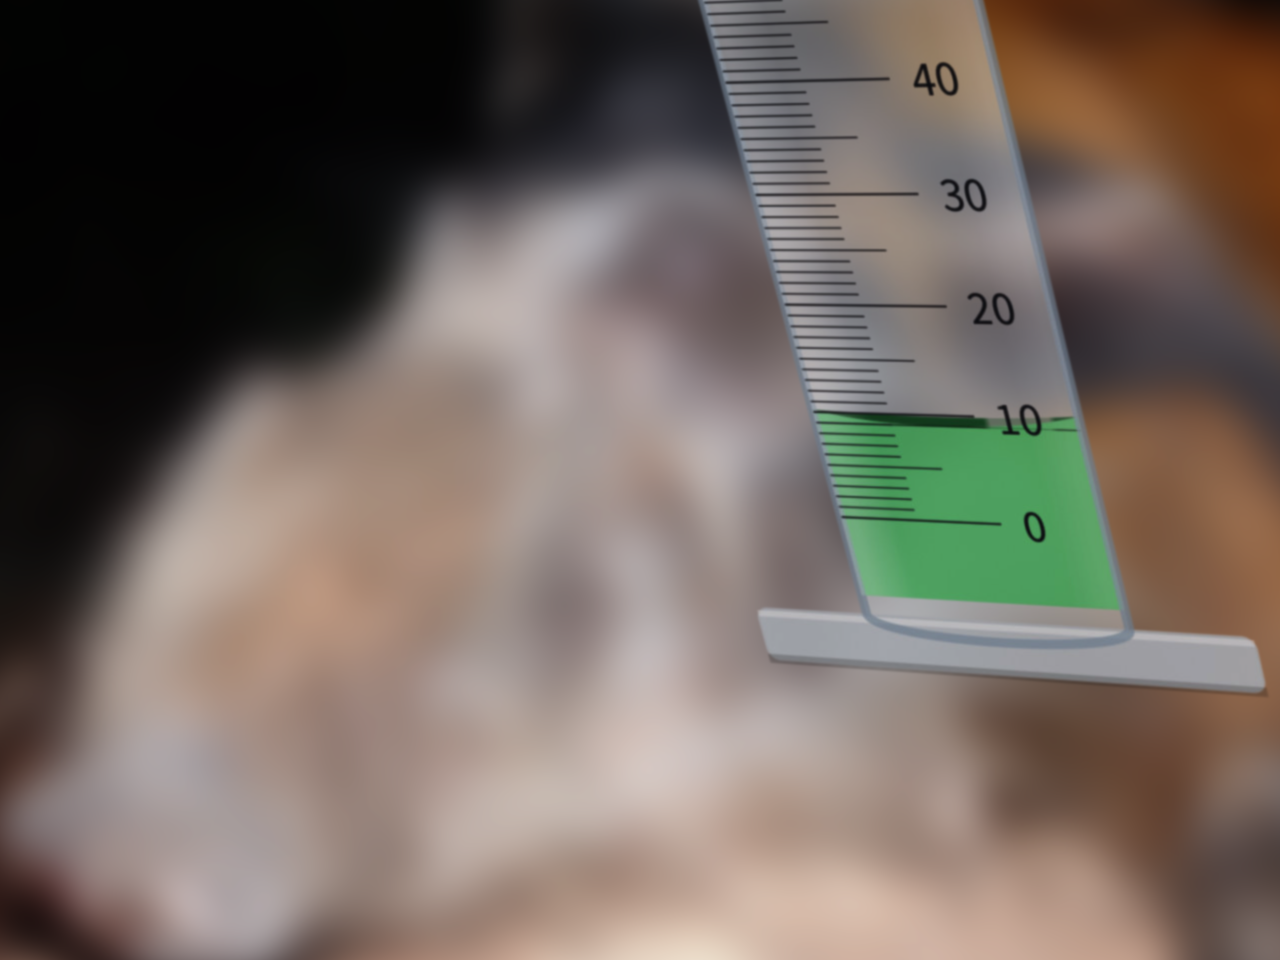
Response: 9 (mL)
